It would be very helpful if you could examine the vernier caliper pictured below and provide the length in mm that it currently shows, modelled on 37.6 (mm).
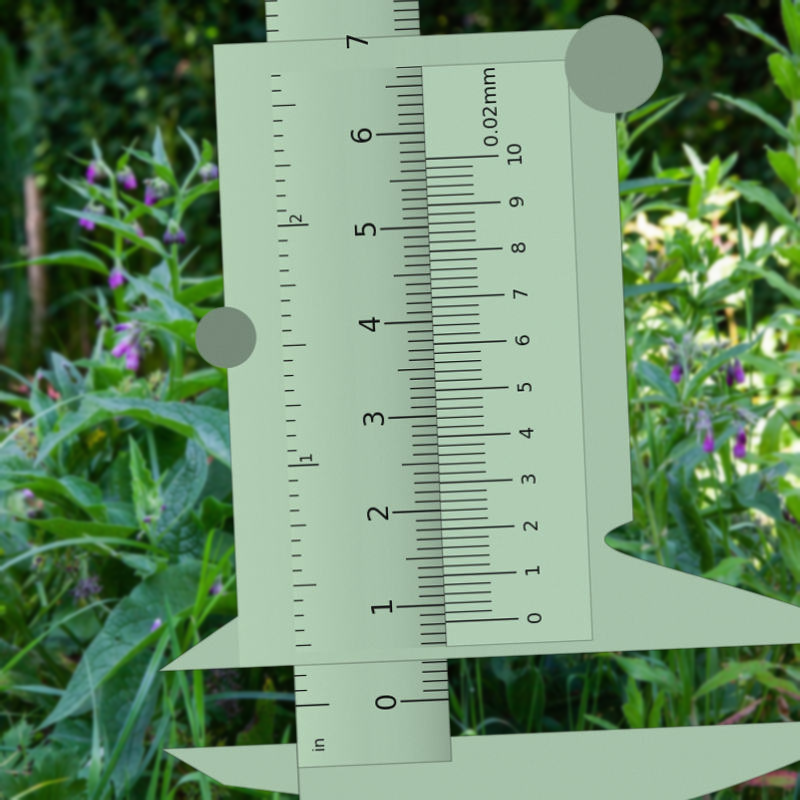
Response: 8.2 (mm)
